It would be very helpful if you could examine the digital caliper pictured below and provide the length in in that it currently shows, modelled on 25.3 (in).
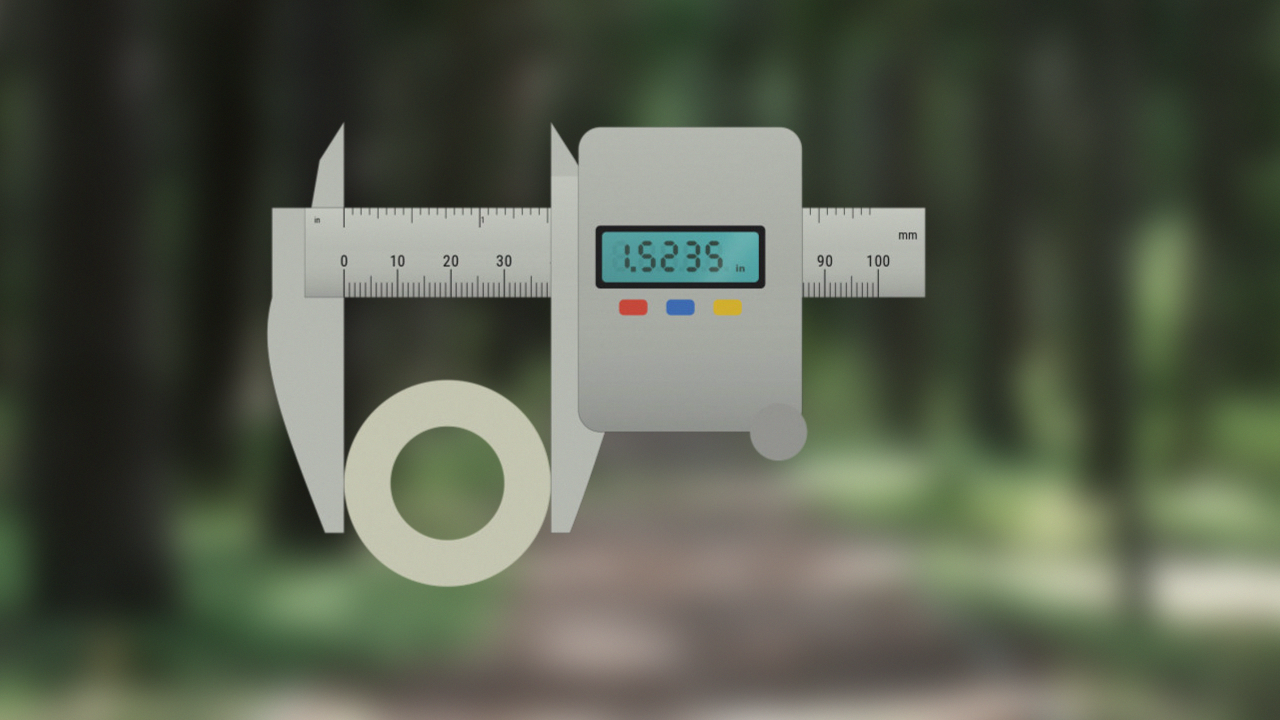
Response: 1.5235 (in)
